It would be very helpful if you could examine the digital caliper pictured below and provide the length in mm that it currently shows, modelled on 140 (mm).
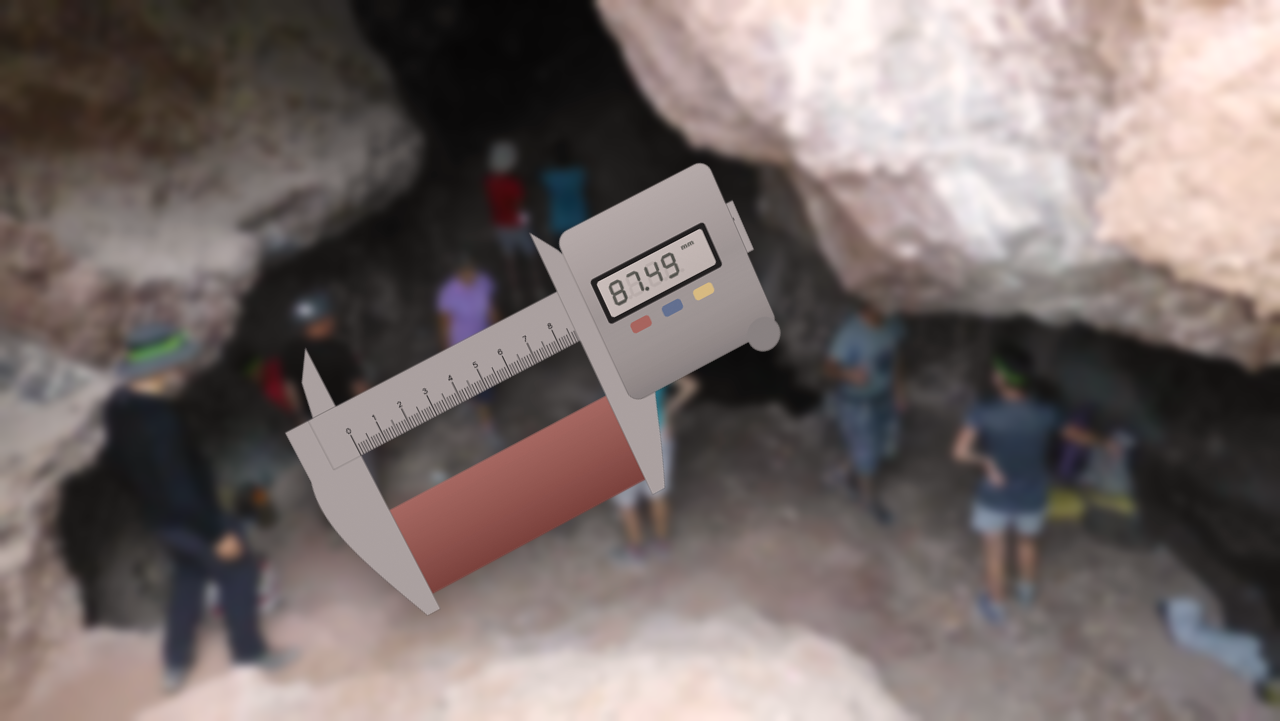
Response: 87.49 (mm)
